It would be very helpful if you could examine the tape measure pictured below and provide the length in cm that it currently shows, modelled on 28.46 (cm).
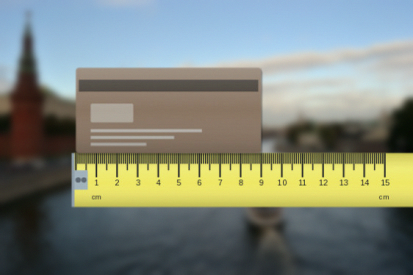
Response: 9 (cm)
